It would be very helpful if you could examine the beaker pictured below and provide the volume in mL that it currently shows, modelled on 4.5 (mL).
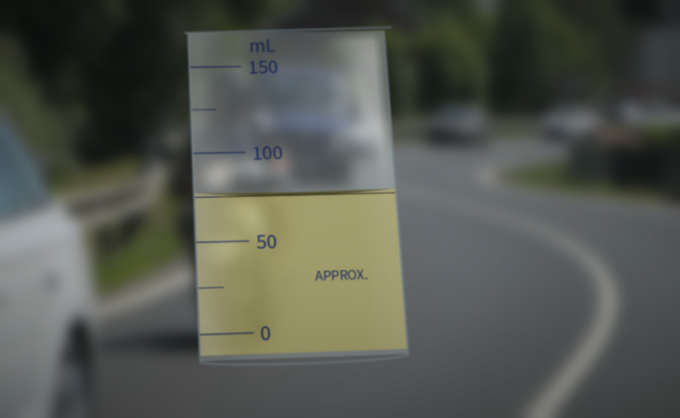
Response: 75 (mL)
